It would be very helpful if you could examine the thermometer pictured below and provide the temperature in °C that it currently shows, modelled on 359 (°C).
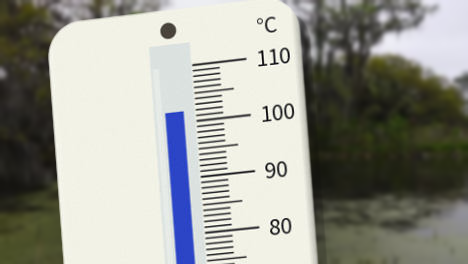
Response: 102 (°C)
